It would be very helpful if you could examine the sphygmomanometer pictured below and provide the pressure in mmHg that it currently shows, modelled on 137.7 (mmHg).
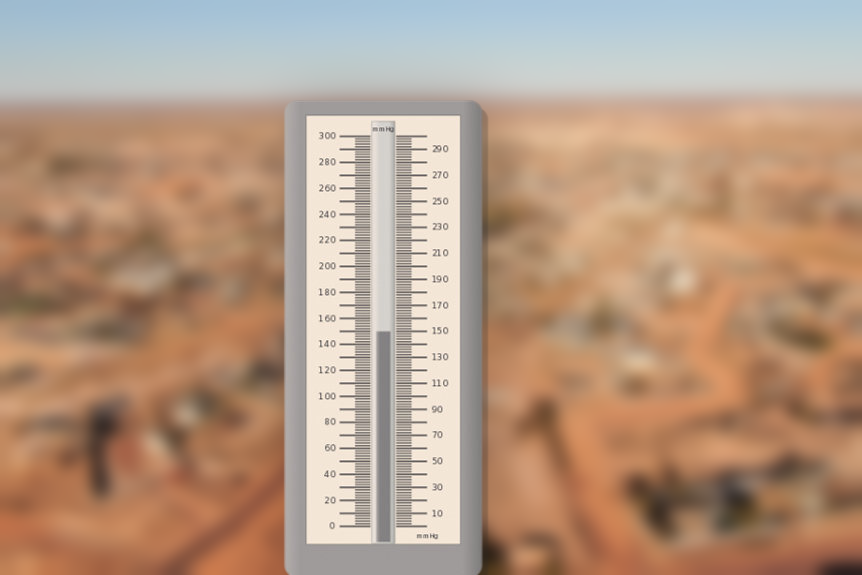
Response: 150 (mmHg)
